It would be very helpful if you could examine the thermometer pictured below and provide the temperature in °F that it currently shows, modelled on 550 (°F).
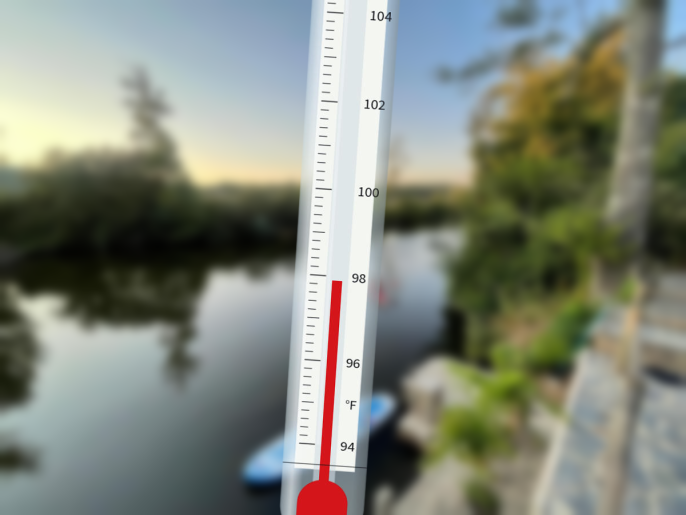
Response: 97.9 (°F)
